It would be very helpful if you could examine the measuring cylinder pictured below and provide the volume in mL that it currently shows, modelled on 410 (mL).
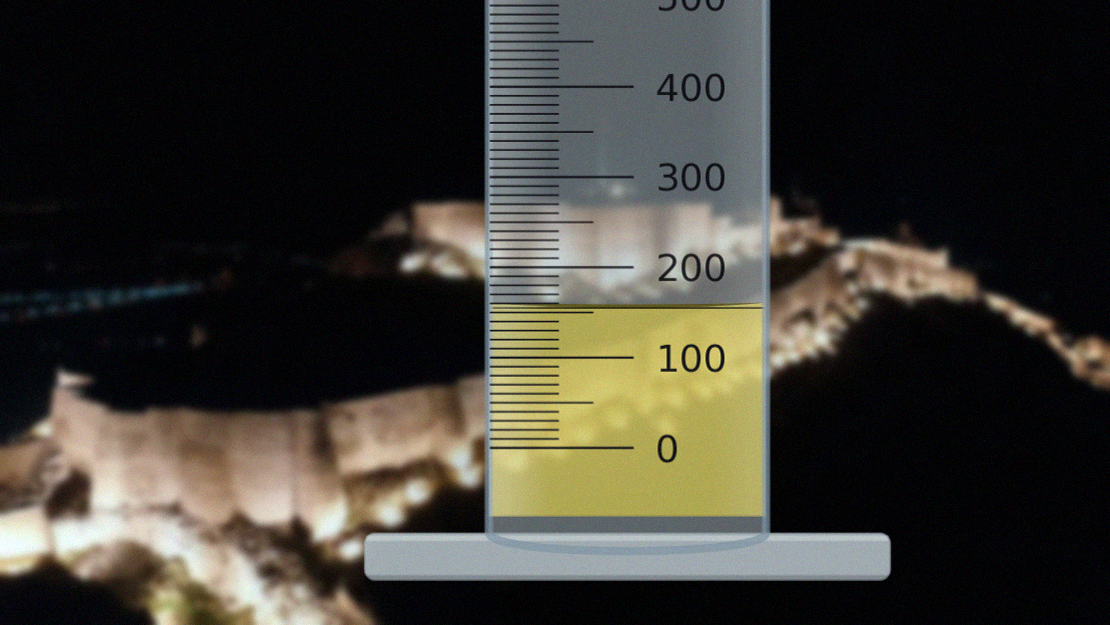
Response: 155 (mL)
